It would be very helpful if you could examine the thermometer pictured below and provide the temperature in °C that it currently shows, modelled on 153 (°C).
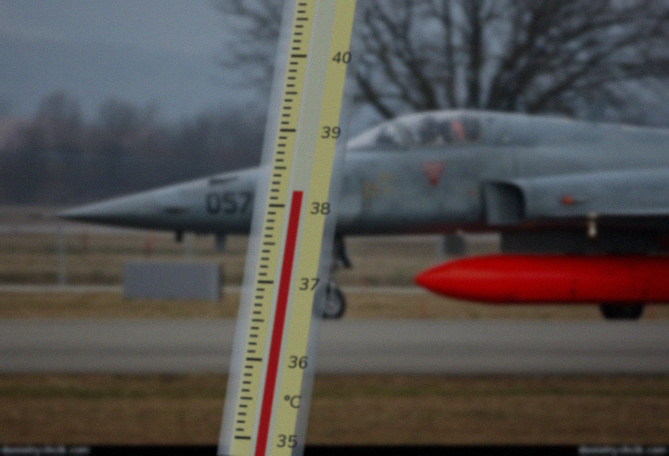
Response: 38.2 (°C)
